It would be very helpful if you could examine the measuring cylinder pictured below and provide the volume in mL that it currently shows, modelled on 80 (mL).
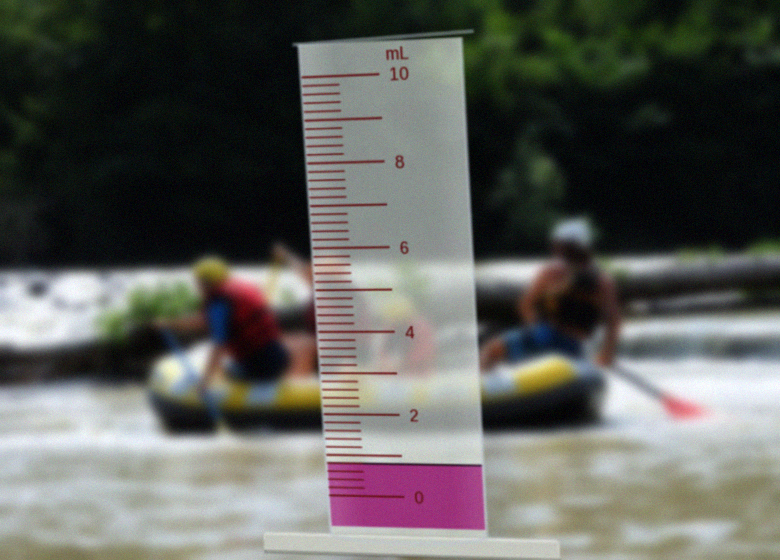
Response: 0.8 (mL)
